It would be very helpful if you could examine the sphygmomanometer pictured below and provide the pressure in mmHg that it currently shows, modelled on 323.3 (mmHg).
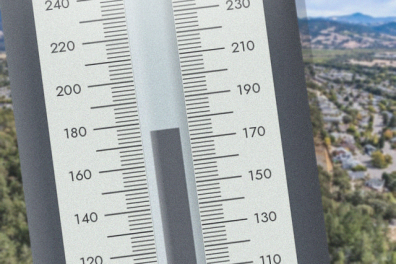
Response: 176 (mmHg)
